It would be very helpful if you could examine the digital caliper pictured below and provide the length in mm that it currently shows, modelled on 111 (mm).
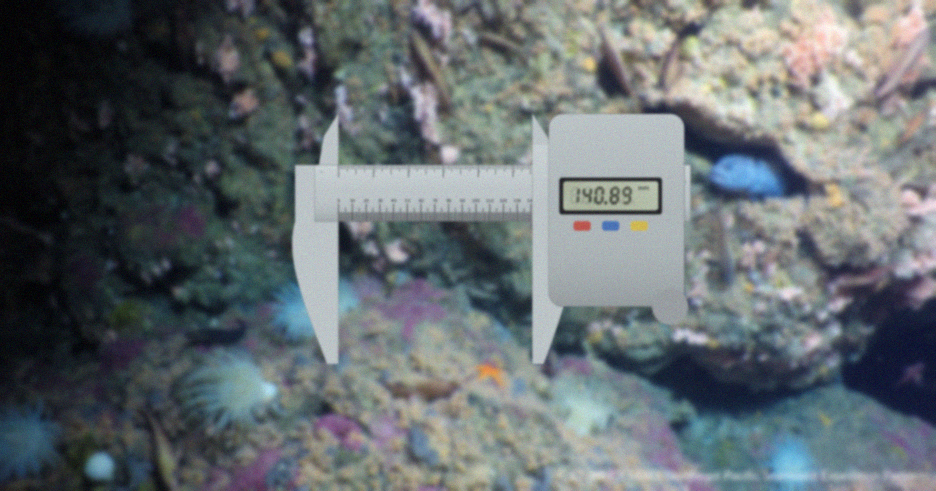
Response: 140.89 (mm)
